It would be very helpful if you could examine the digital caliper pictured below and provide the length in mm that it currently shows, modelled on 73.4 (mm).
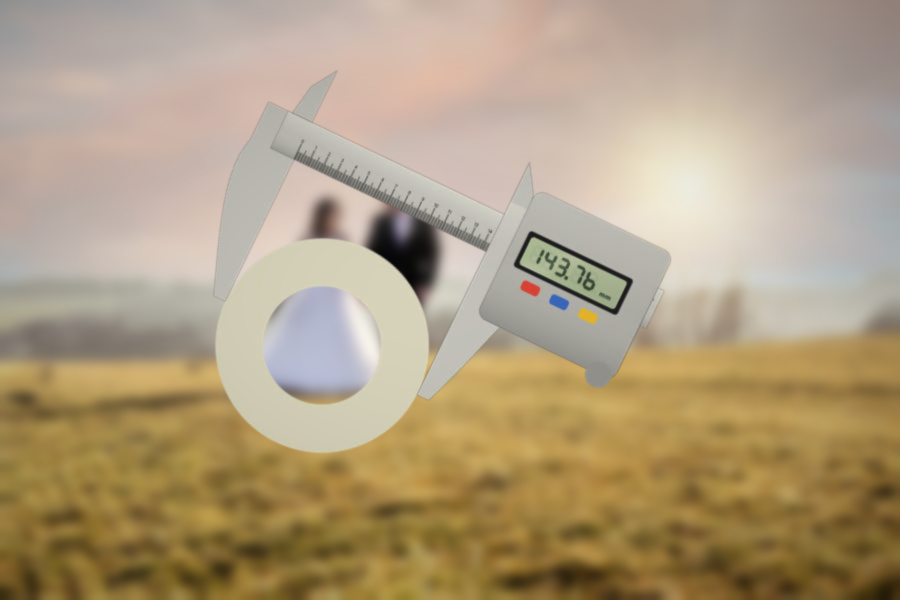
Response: 143.76 (mm)
